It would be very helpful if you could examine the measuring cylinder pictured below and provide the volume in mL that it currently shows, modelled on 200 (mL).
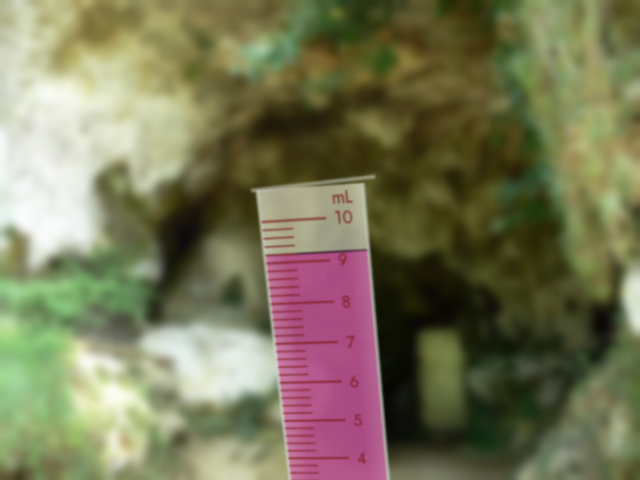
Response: 9.2 (mL)
